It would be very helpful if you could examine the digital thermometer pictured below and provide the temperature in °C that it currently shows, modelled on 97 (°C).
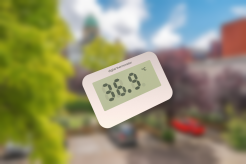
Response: 36.9 (°C)
